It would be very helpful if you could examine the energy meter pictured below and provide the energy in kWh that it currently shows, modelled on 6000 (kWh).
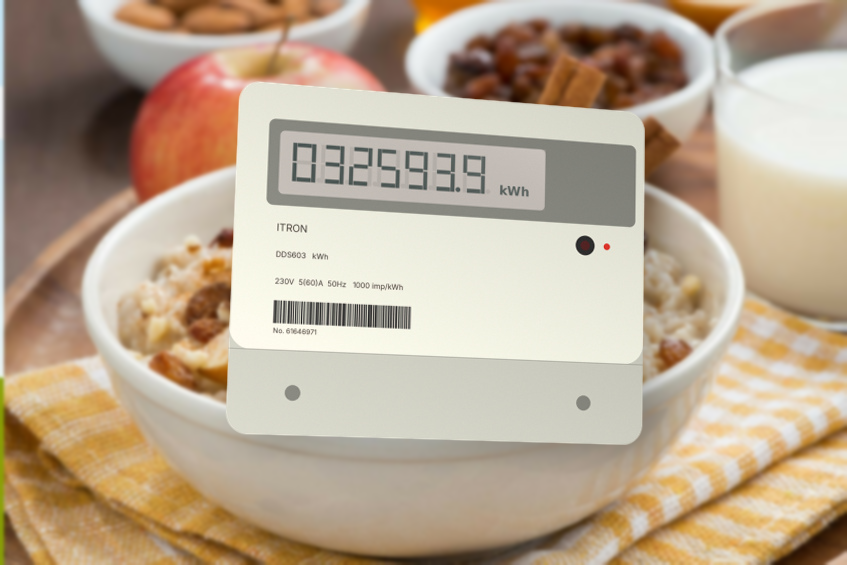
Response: 32593.9 (kWh)
